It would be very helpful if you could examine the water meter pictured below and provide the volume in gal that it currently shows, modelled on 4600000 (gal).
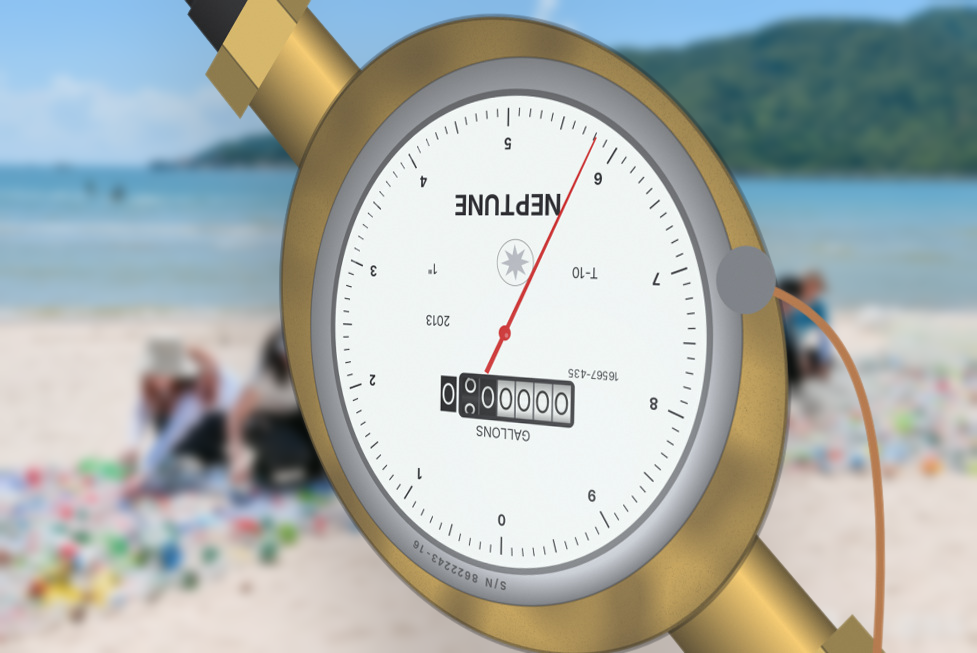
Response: 85.8 (gal)
